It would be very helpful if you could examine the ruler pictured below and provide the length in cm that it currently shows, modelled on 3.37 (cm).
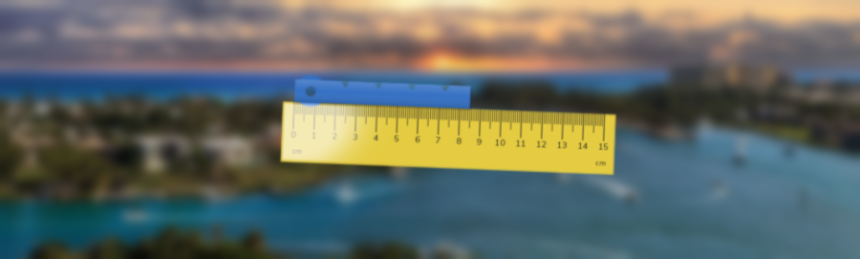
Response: 8.5 (cm)
